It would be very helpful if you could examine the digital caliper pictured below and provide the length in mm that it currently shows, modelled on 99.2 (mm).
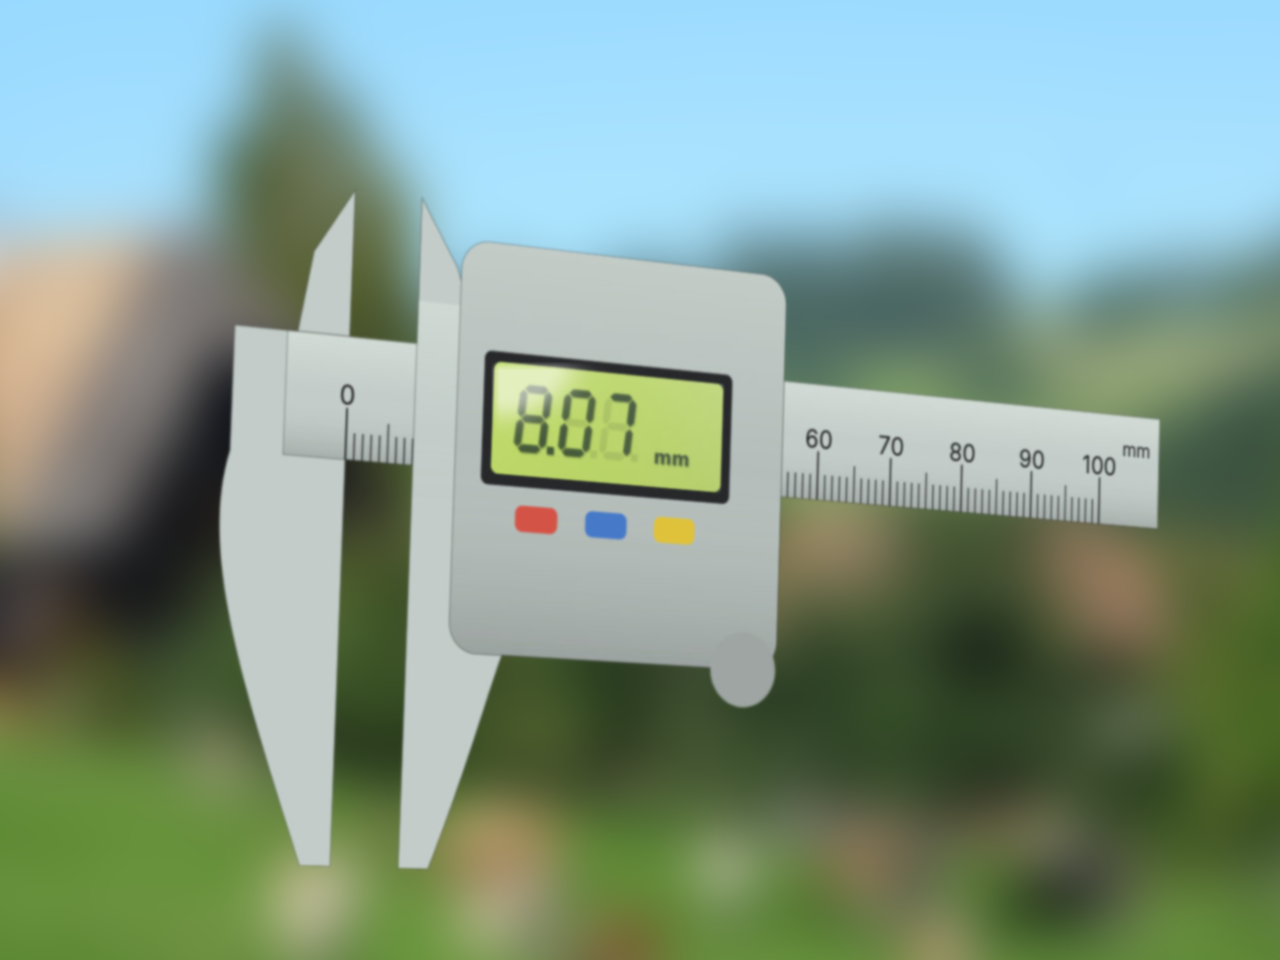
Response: 8.07 (mm)
